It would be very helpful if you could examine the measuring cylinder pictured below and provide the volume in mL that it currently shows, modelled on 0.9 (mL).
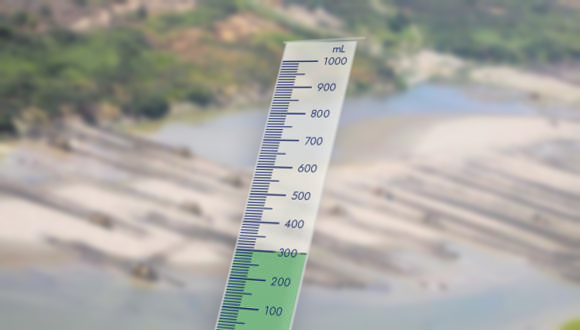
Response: 300 (mL)
